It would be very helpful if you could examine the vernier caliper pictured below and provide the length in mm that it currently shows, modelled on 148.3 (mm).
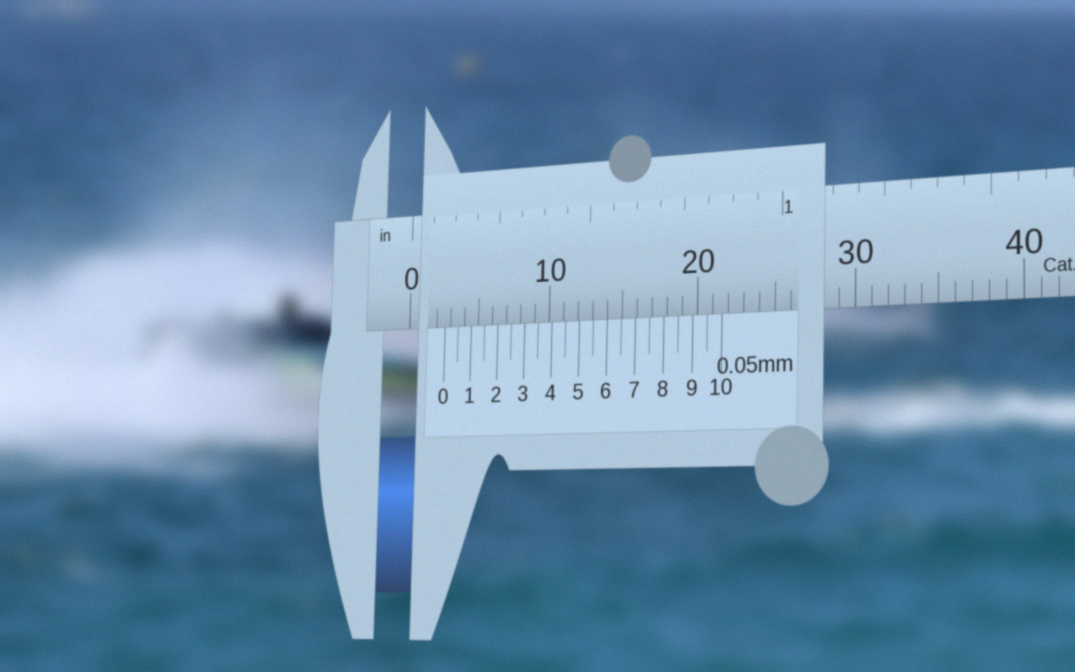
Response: 2.6 (mm)
